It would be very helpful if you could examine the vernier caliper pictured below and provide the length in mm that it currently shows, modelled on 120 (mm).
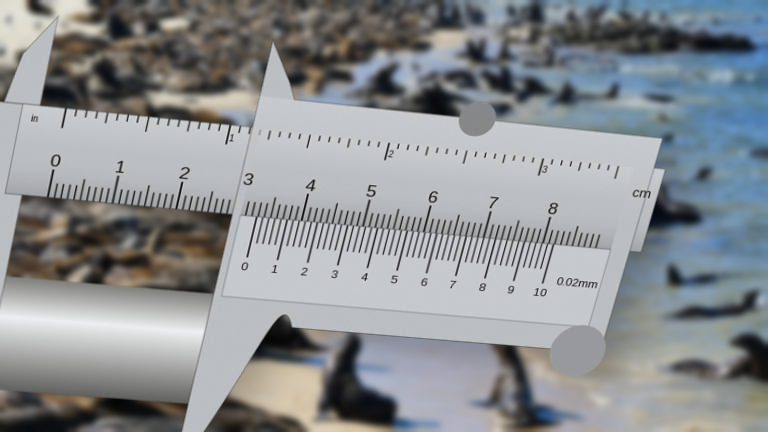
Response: 32.8 (mm)
